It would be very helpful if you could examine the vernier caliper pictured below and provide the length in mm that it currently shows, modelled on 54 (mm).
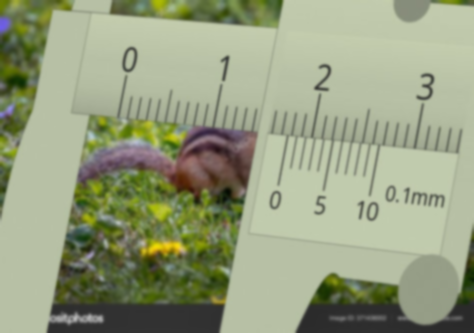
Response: 17.6 (mm)
